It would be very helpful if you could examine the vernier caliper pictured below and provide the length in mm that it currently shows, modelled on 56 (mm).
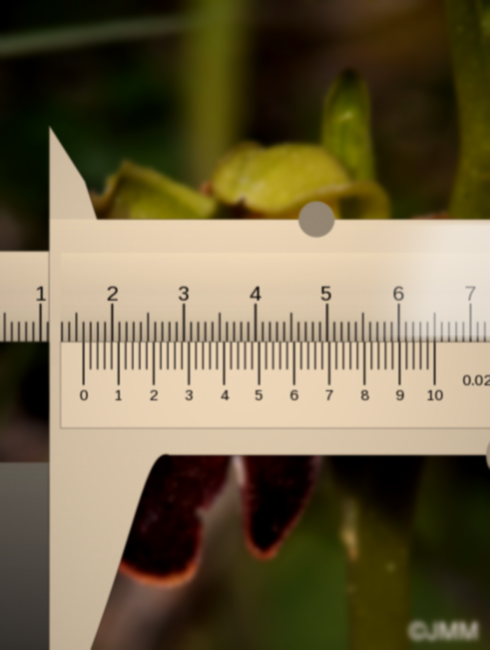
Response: 16.0 (mm)
